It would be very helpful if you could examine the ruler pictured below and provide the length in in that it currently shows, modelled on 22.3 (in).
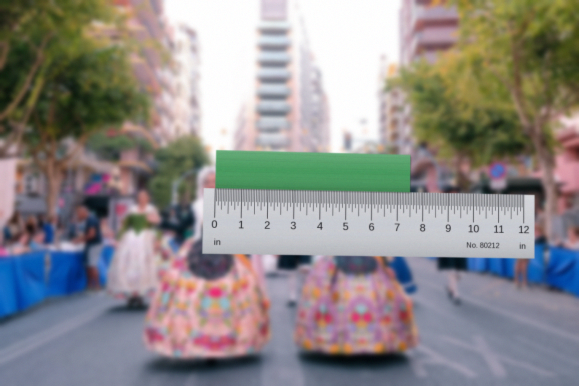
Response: 7.5 (in)
